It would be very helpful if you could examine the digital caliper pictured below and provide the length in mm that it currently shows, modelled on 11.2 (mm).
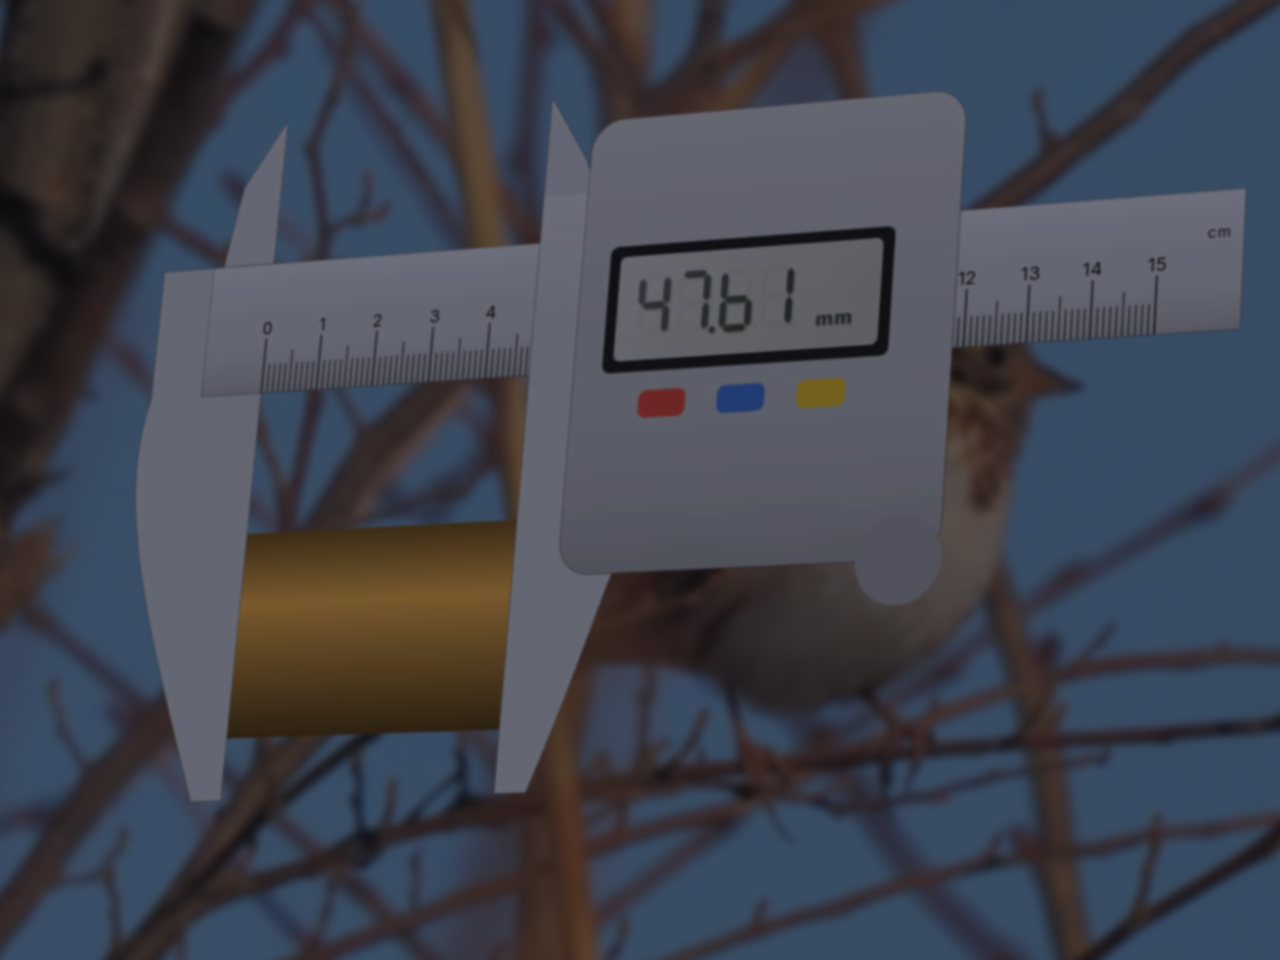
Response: 47.61 (mm)
